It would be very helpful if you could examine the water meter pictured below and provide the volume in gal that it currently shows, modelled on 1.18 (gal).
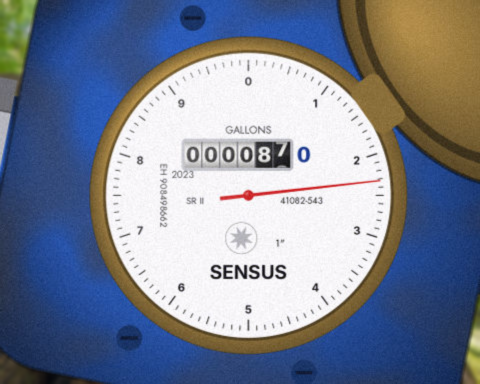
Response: 872.3 (gal)
